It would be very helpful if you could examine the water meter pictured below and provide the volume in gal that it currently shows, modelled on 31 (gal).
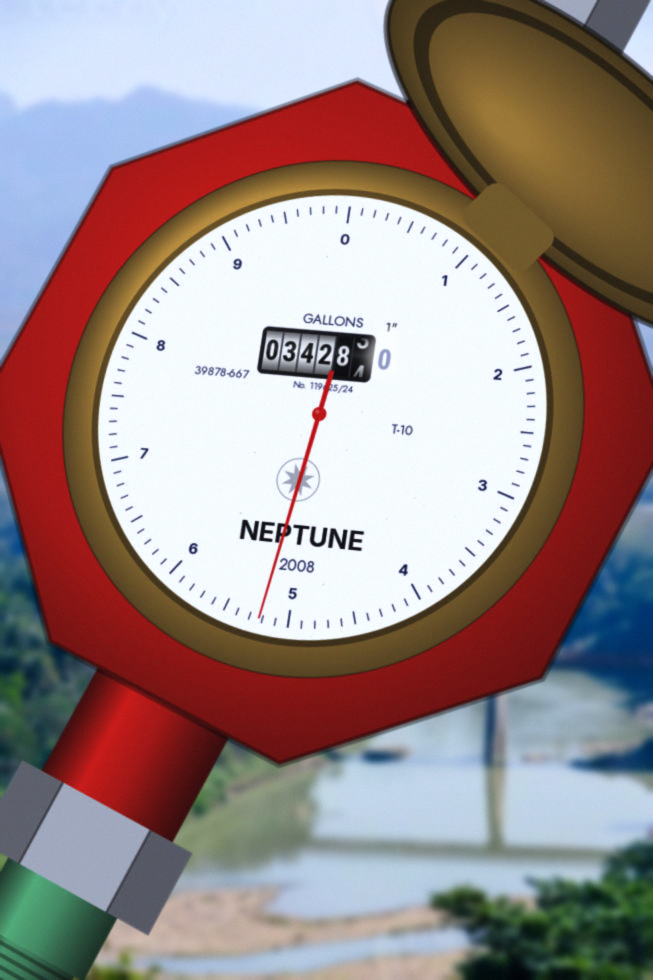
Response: 342835.2 (gal)
